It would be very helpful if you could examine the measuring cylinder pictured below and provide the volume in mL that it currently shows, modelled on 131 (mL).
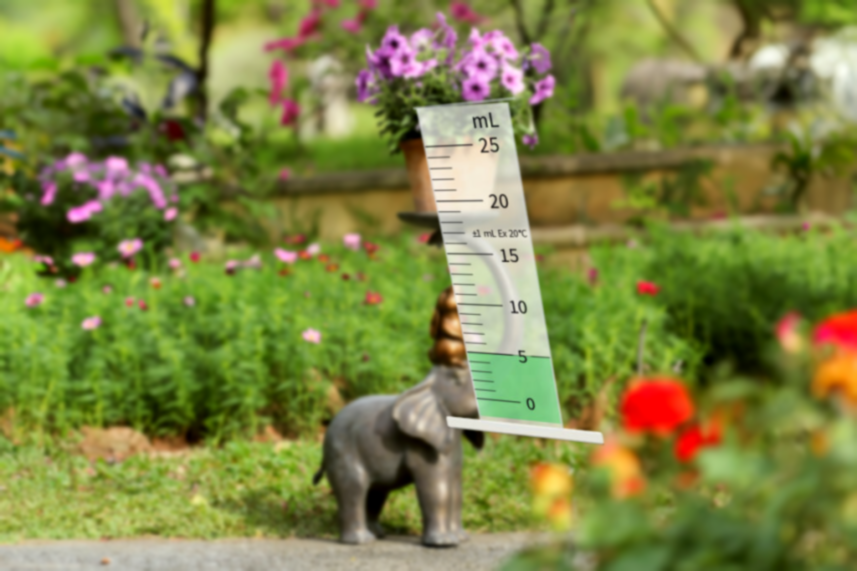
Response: 5 (mL)
